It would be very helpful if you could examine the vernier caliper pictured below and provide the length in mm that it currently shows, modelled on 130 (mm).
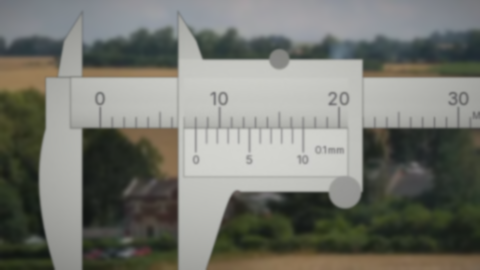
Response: 8.0 (mm)
